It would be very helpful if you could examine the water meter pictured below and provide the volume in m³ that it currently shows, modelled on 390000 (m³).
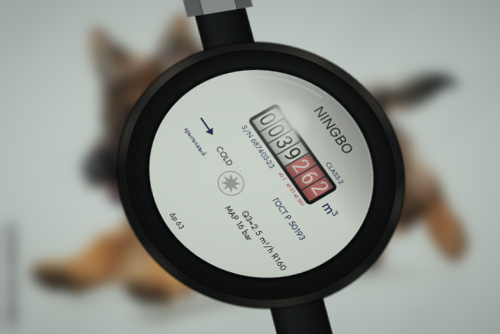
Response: 39.262 (m³)
